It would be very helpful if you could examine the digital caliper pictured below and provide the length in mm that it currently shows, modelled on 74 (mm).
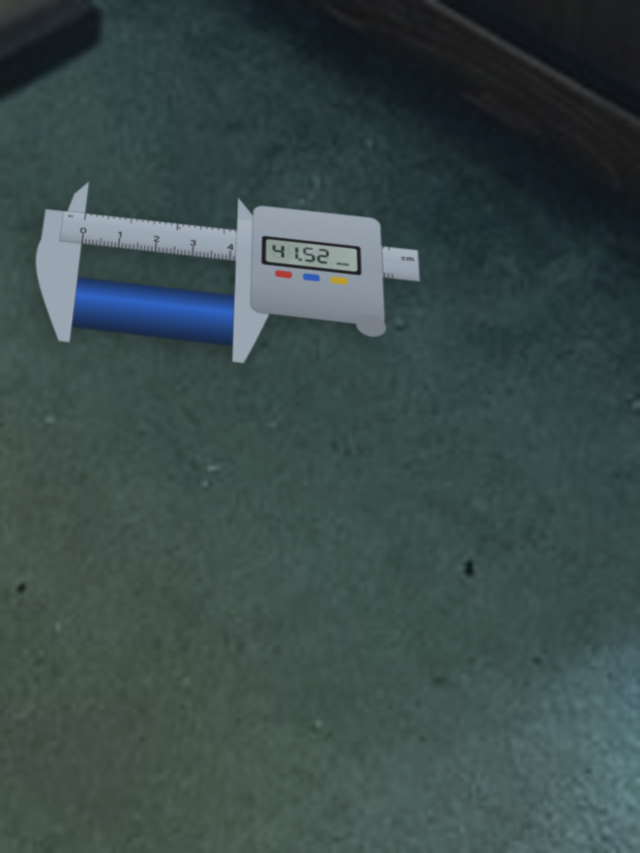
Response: 41.52 (mm)
